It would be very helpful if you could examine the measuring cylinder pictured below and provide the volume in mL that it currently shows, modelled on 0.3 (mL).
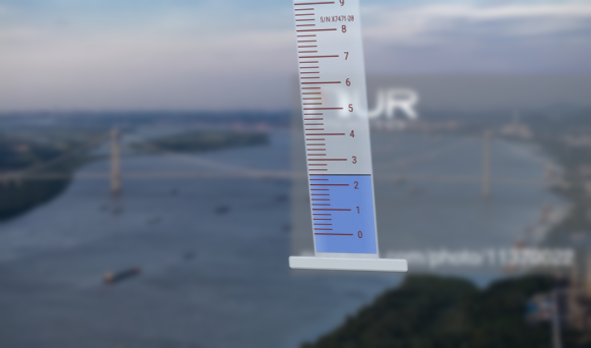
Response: 2.4 (mL)
